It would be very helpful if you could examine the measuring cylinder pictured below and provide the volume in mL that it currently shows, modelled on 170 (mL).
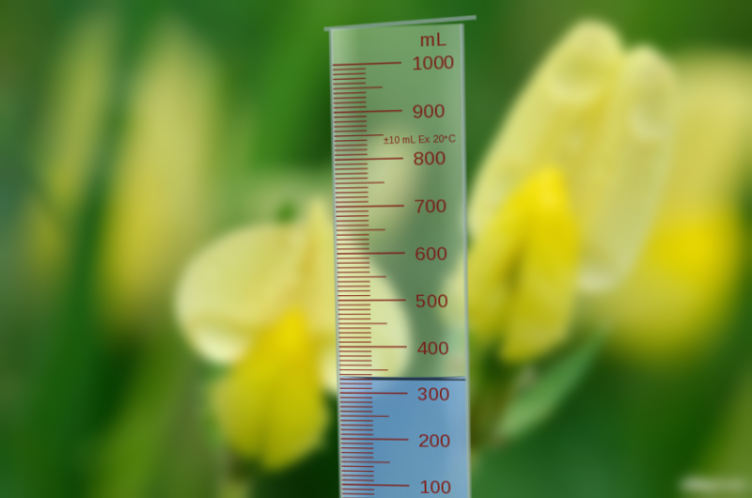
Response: 330 (mL)
